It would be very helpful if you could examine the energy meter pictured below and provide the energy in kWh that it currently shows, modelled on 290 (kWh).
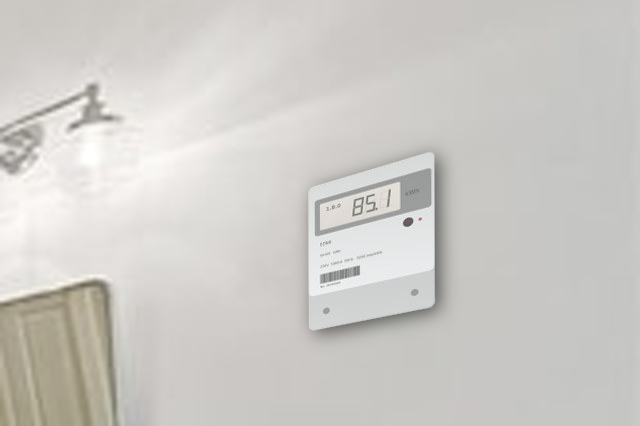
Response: 85.1 (kWh)
